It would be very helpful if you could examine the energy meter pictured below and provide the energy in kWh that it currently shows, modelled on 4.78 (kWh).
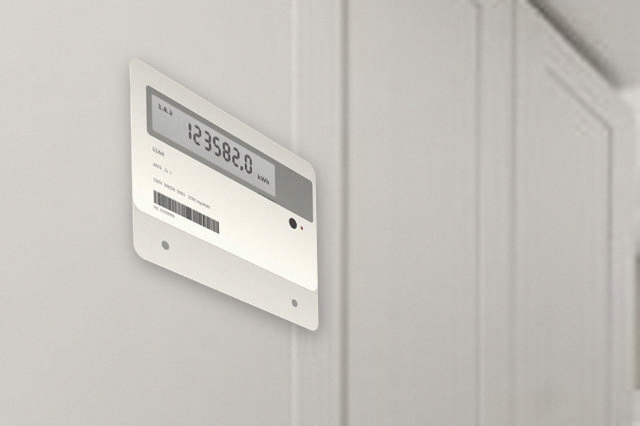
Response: 123582.0 (kWh)
